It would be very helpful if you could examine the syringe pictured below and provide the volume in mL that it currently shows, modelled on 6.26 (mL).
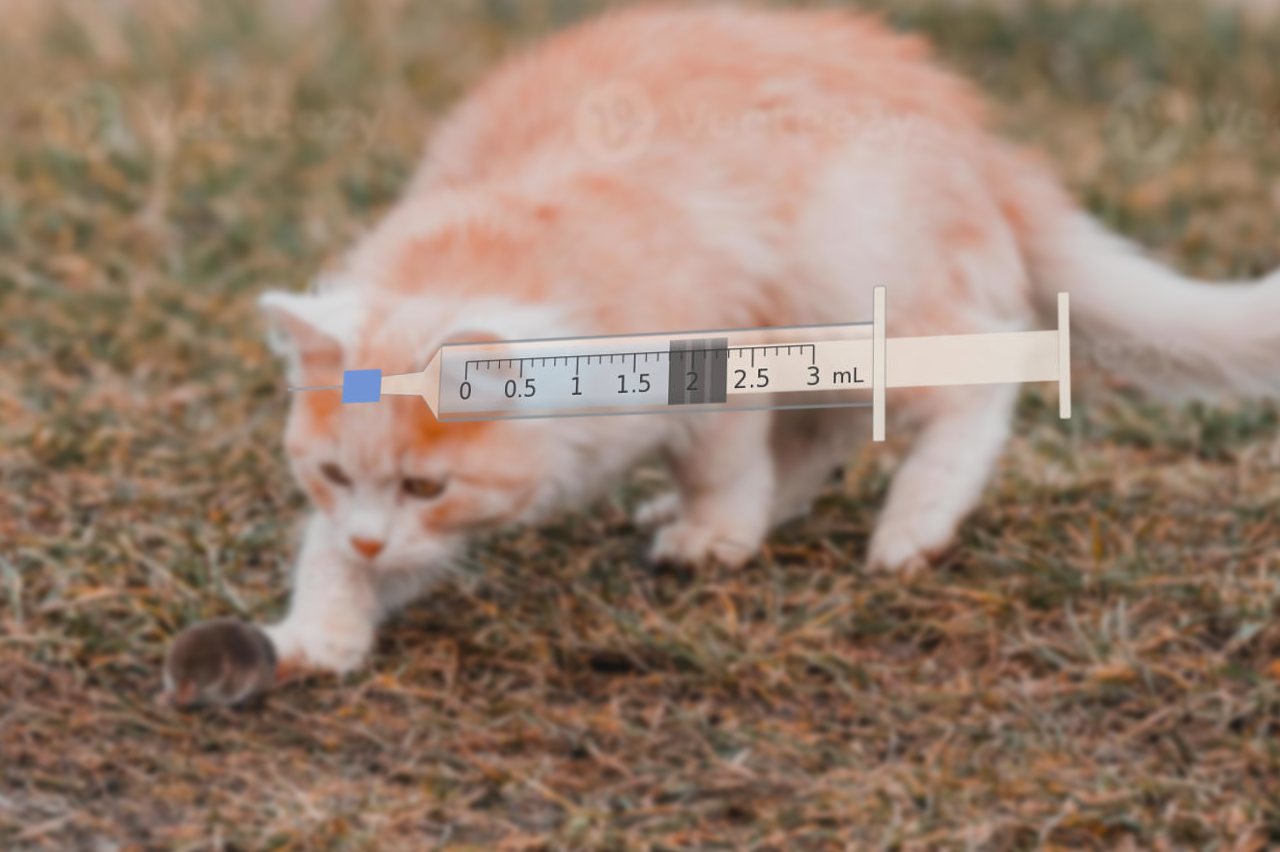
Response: 1.8 (mL)
